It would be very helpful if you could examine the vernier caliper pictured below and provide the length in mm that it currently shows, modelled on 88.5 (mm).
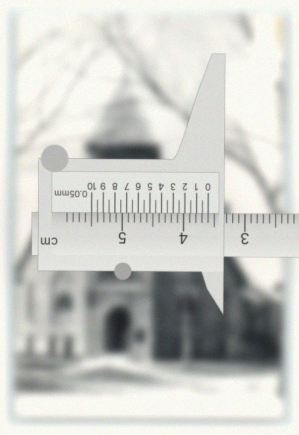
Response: 36.0 (mm)
